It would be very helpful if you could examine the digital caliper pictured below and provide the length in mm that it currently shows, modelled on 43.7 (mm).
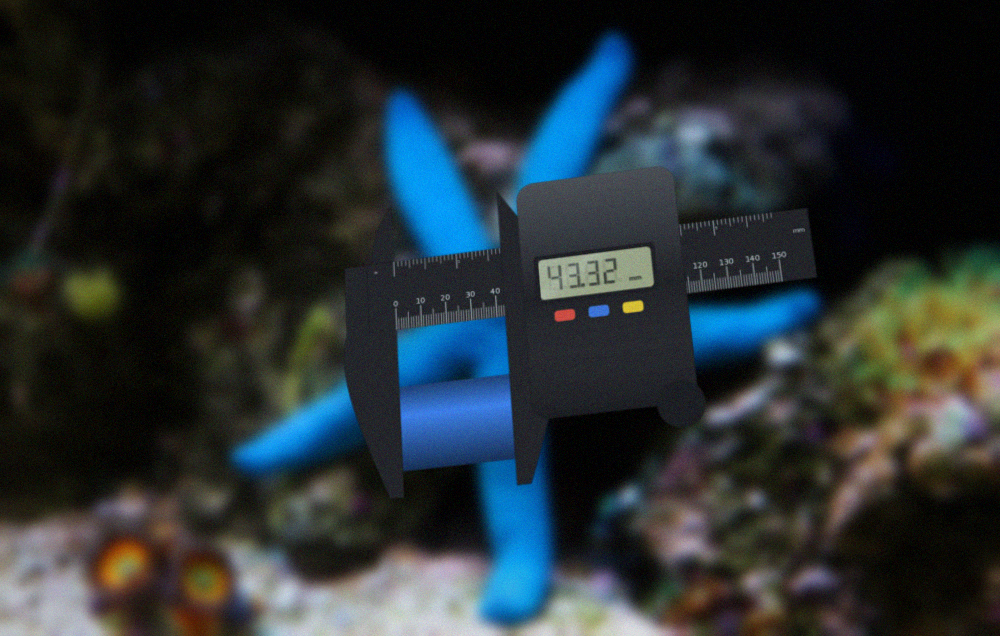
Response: 43.32 (mm)
